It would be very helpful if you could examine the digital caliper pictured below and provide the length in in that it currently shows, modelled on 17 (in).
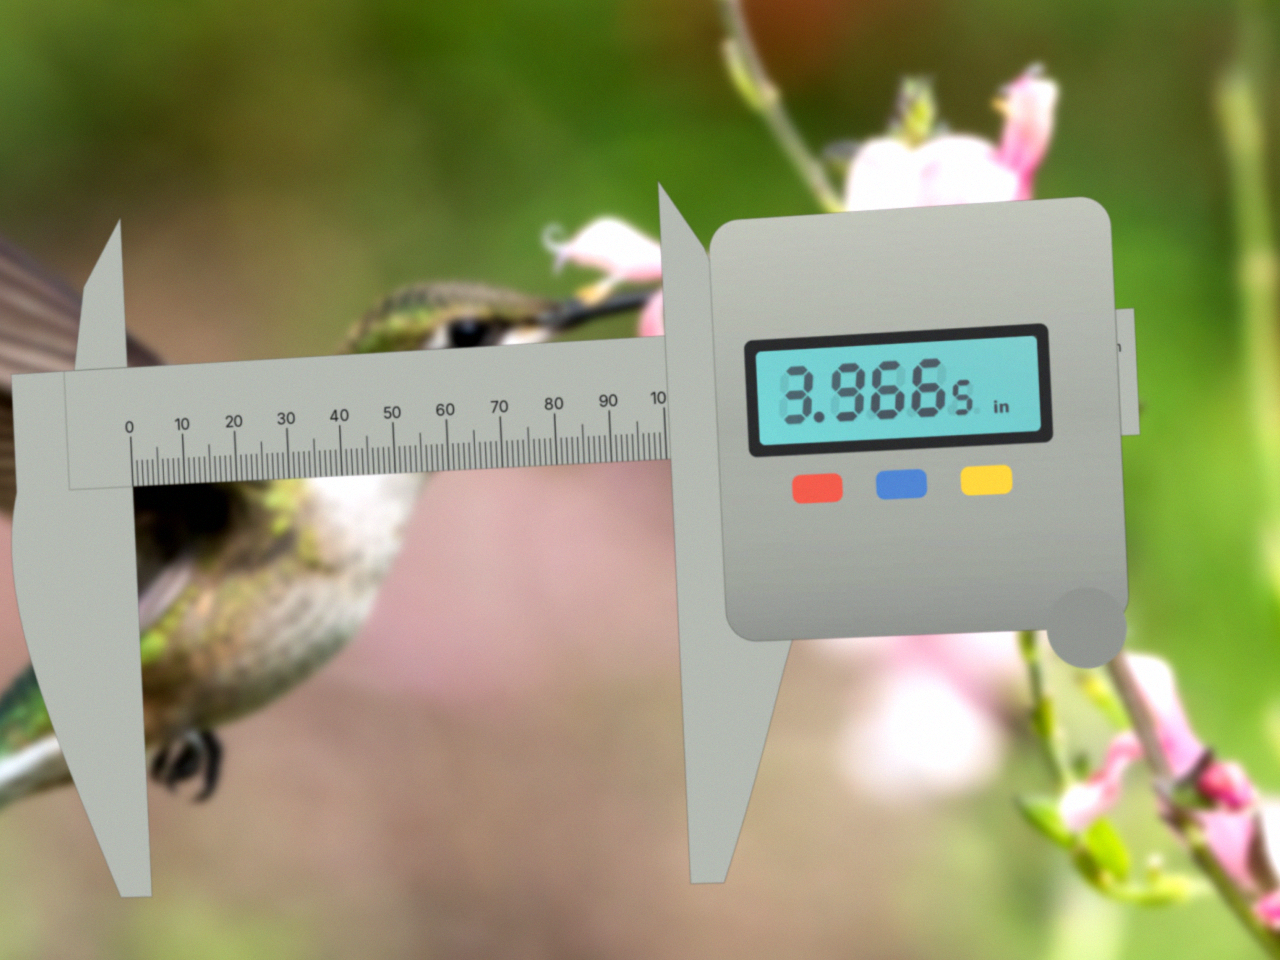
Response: 3.9665 (in)
